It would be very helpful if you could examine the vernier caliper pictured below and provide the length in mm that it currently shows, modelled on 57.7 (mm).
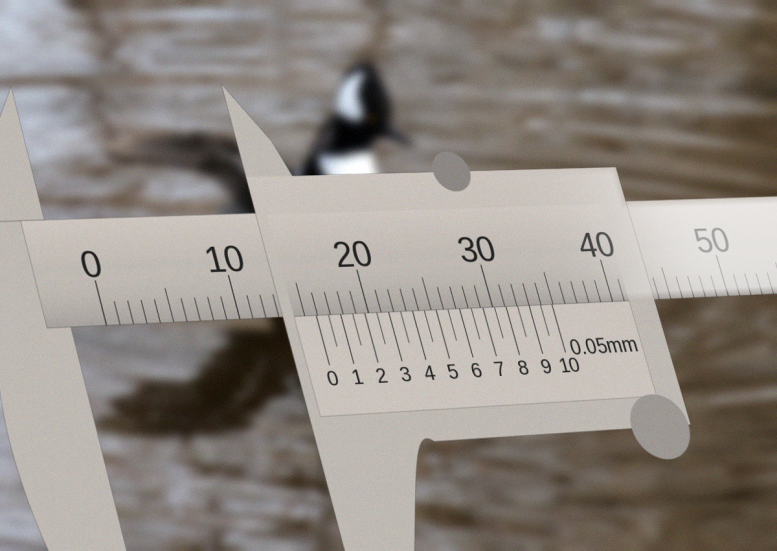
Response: 15.9 (mm)
